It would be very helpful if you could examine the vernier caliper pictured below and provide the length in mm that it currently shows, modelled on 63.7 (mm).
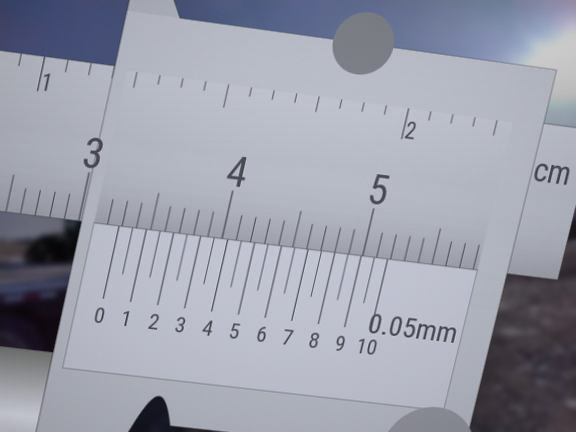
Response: 32.8 (mm)
